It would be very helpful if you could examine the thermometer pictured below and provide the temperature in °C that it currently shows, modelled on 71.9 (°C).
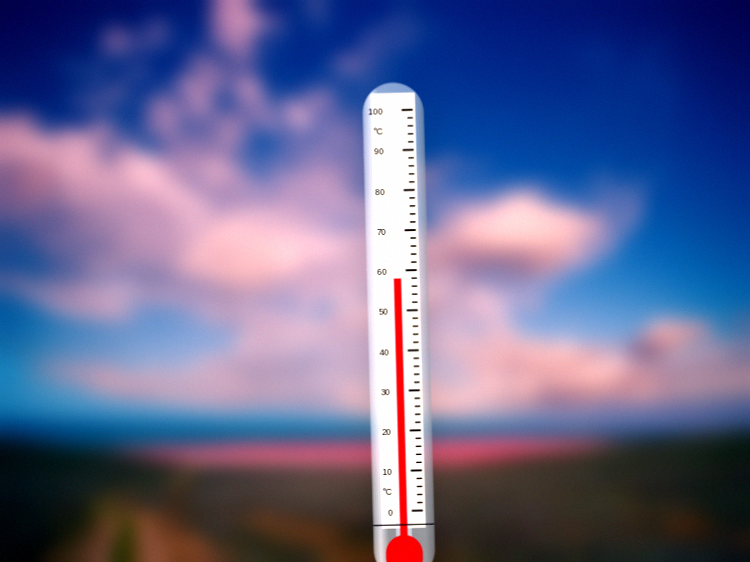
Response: 58 (°C)
